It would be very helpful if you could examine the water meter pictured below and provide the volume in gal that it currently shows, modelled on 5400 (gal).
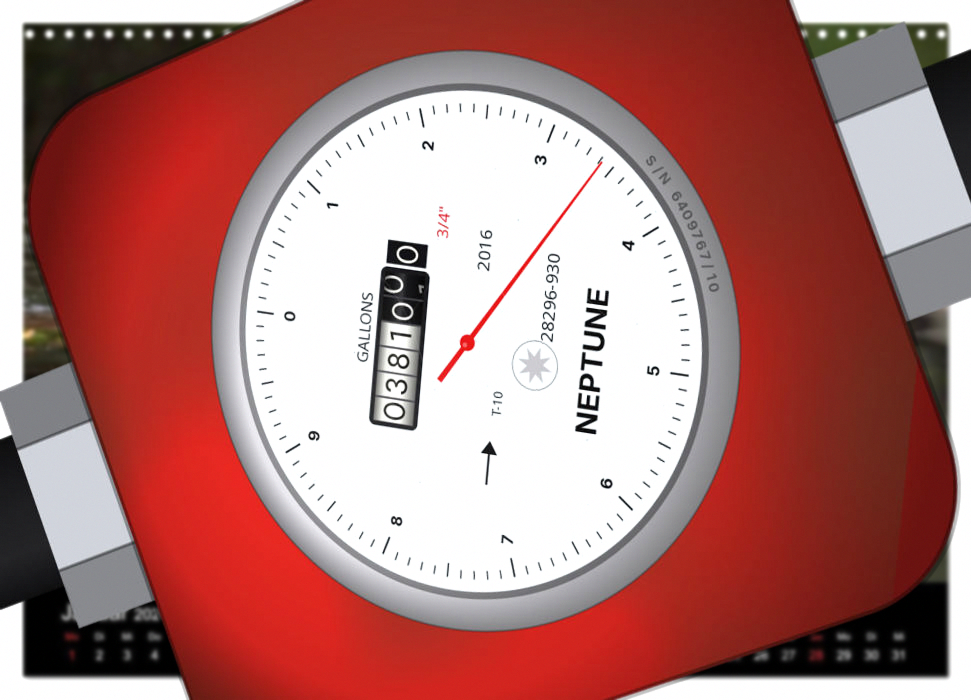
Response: 381003.4 (gal)
